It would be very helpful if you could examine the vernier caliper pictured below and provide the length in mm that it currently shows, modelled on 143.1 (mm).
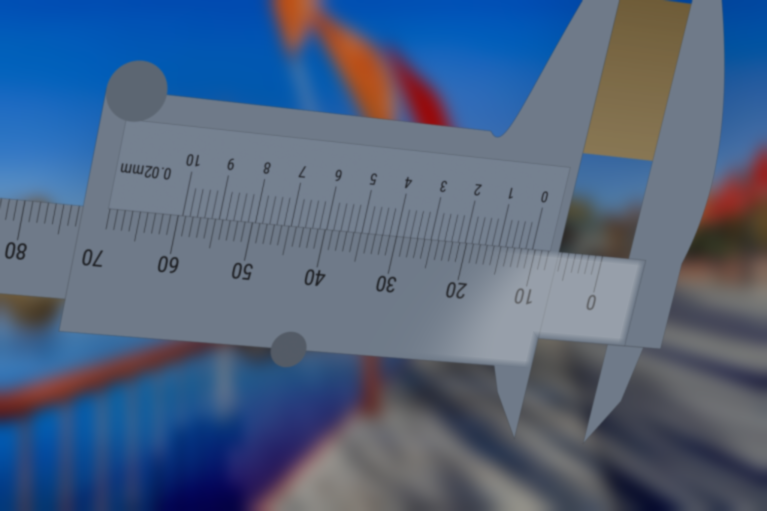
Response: 10.4 (mm)
